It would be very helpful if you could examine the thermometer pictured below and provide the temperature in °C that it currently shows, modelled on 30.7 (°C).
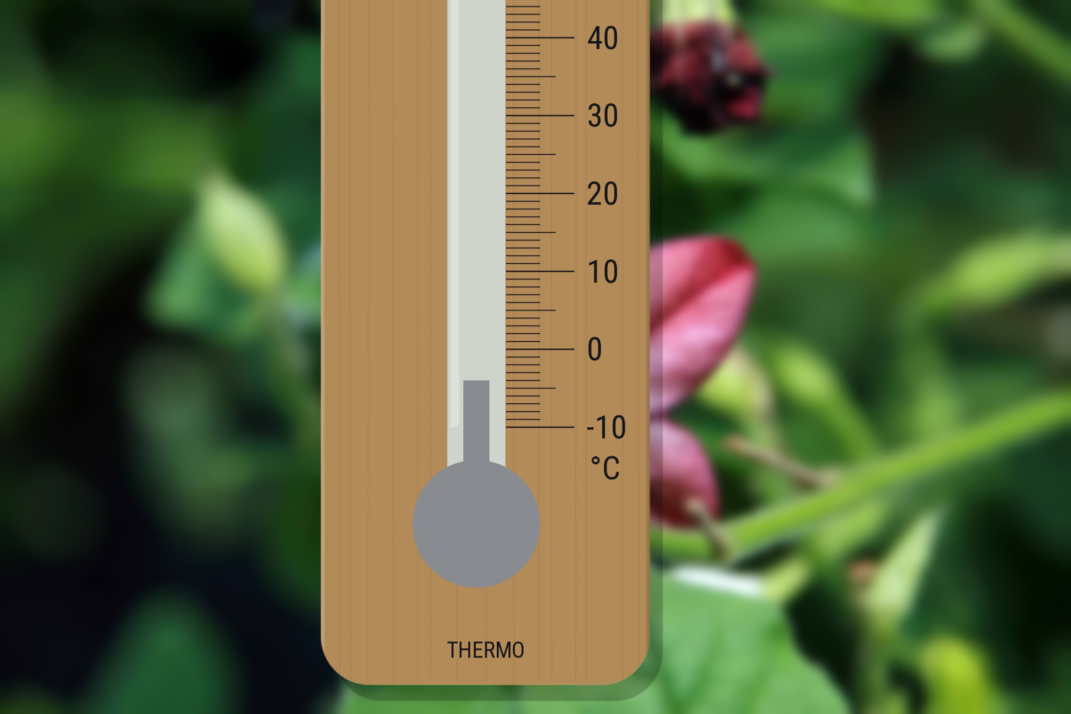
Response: -4 (°C)
